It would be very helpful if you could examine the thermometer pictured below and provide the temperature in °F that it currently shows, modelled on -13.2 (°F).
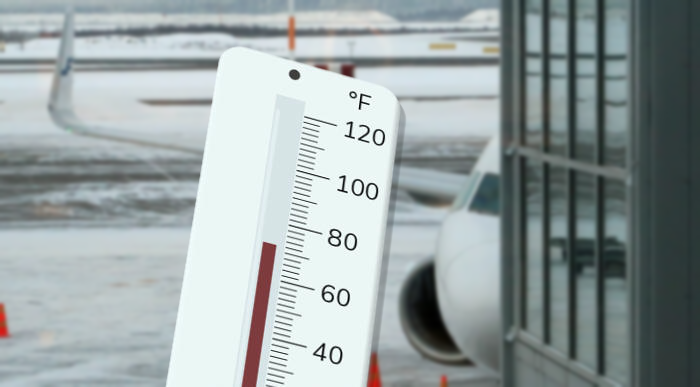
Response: 72 (°F)
